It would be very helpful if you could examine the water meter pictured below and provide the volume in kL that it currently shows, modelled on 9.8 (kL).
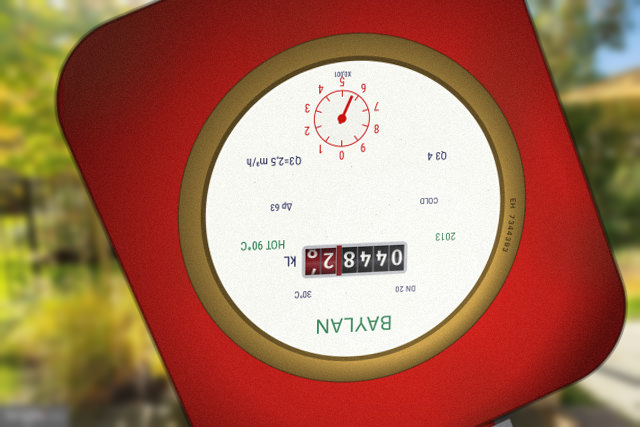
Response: 448.275 (kL)
